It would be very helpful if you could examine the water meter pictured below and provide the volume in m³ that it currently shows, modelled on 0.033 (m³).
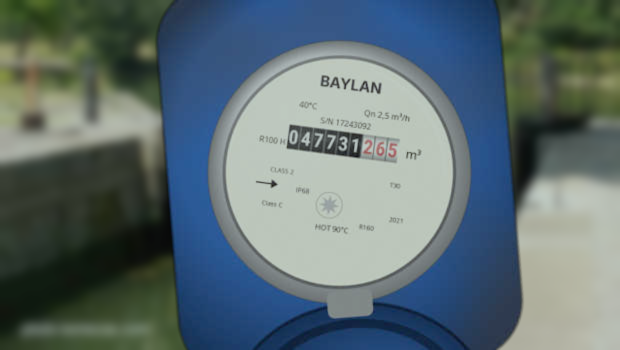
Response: 47731.265 (m³)
